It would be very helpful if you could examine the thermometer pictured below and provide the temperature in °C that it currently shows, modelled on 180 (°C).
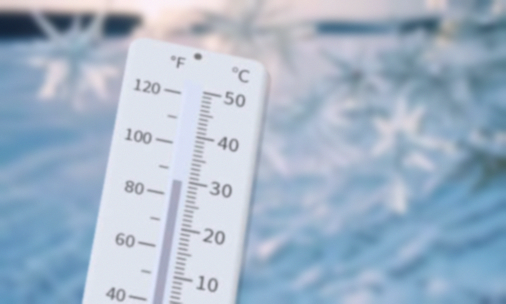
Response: 30 (°C)
